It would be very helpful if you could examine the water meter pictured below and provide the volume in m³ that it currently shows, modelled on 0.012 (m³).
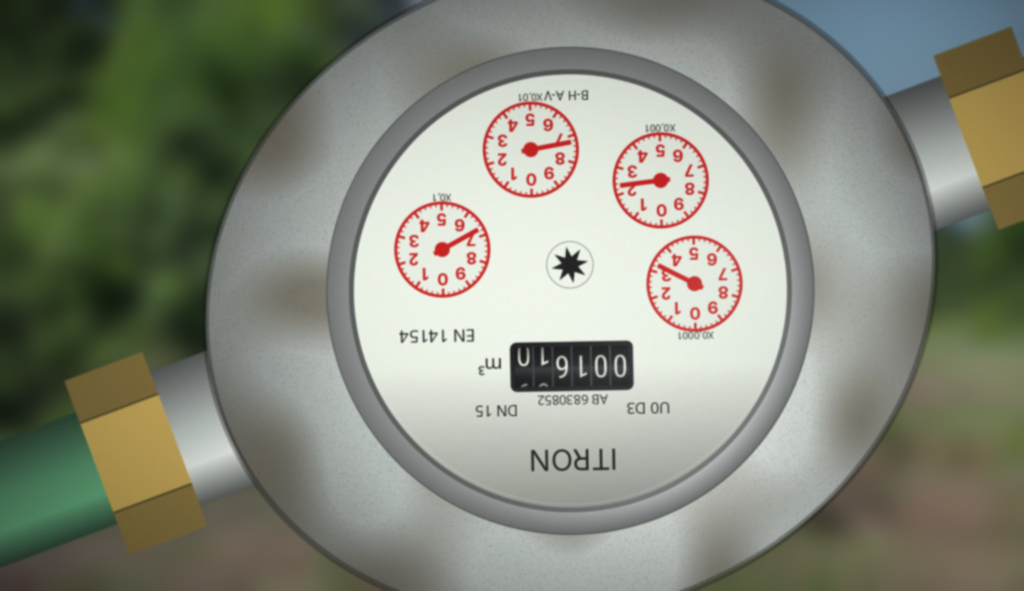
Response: 1609.6723 (m³)
